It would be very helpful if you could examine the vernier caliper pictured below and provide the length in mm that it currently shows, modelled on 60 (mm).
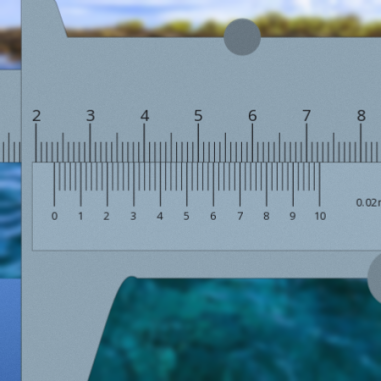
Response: 23.4 (mm)
